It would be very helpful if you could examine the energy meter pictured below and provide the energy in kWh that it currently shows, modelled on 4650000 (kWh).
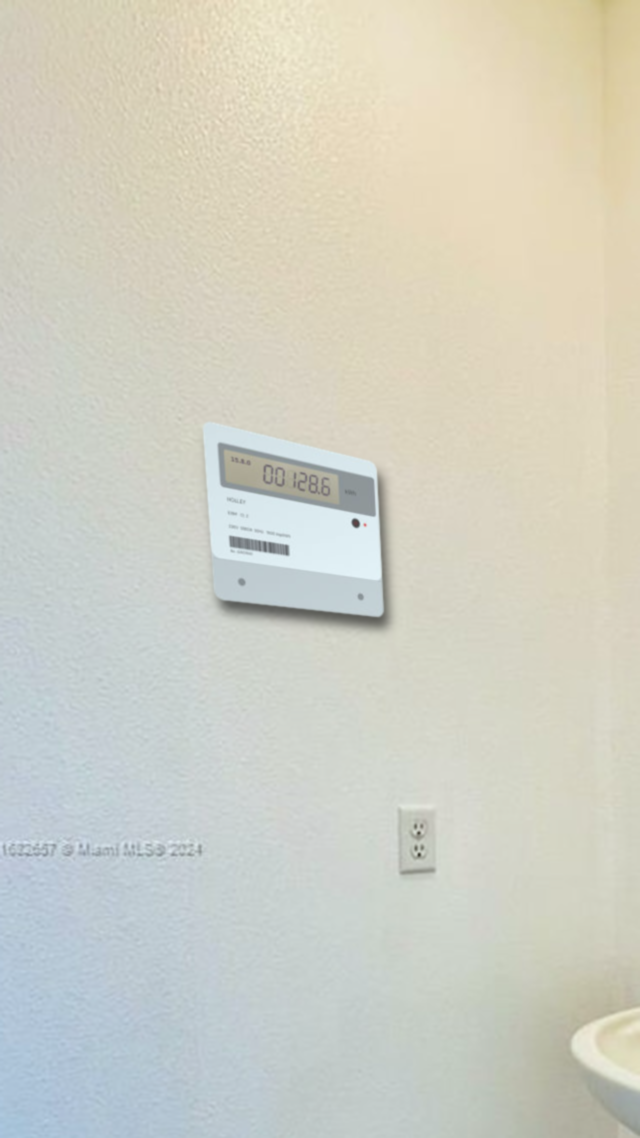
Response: 128.6 (kWh)
